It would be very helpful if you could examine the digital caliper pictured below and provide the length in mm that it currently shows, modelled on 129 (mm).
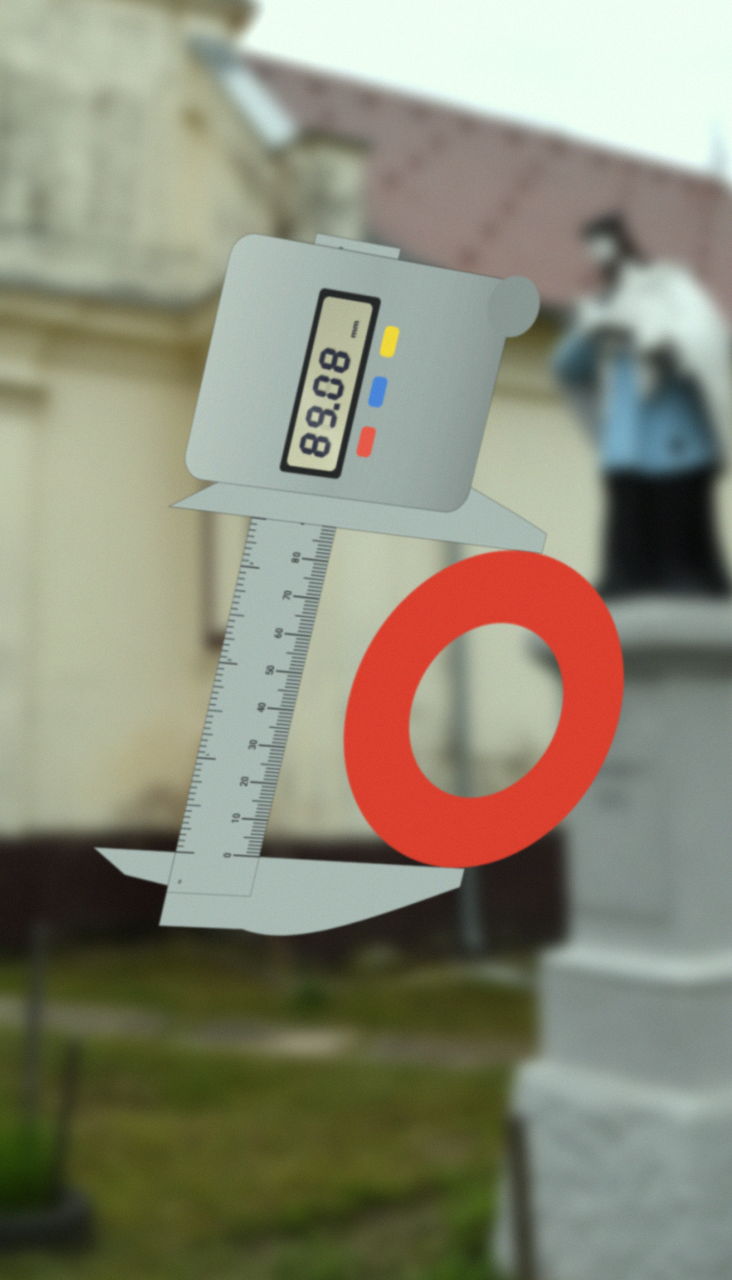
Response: 89.08 (mm)
